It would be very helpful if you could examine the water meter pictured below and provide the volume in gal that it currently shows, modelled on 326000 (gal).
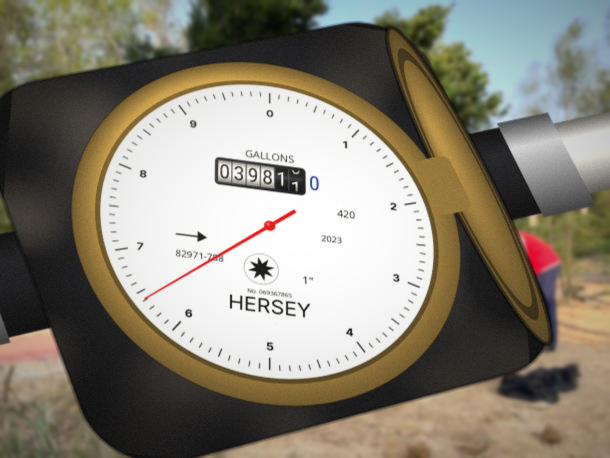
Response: 398106.4 (gal)
